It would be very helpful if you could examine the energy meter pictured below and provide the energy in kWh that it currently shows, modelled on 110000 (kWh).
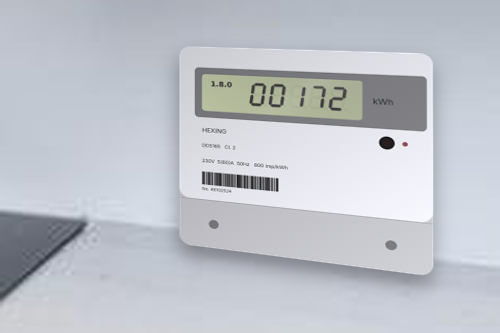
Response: 172 (kWh)
